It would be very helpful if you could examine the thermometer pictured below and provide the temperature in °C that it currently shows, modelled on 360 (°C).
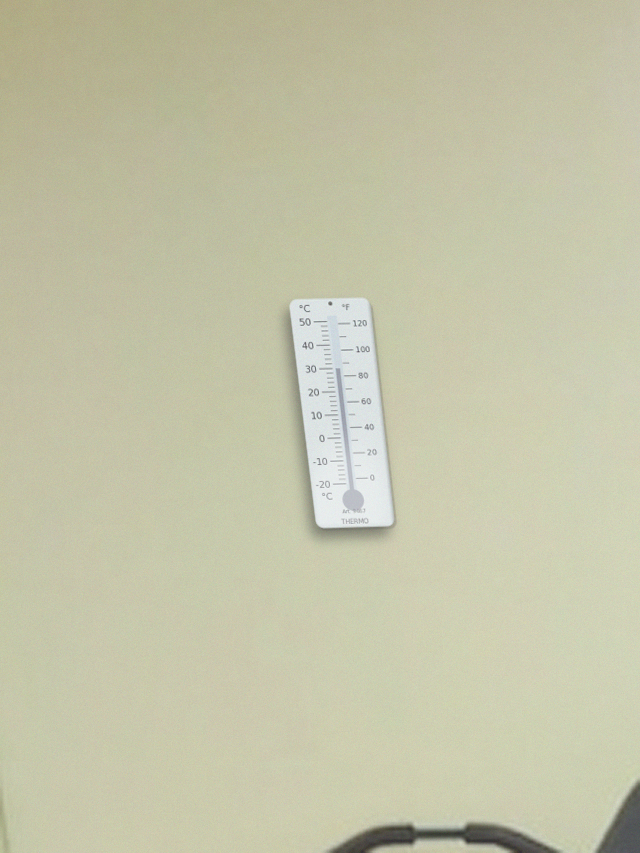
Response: 30 (°C)
